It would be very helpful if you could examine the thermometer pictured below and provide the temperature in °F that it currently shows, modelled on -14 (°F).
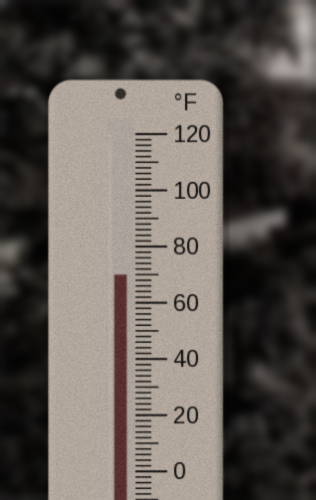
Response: 70 (°F)
